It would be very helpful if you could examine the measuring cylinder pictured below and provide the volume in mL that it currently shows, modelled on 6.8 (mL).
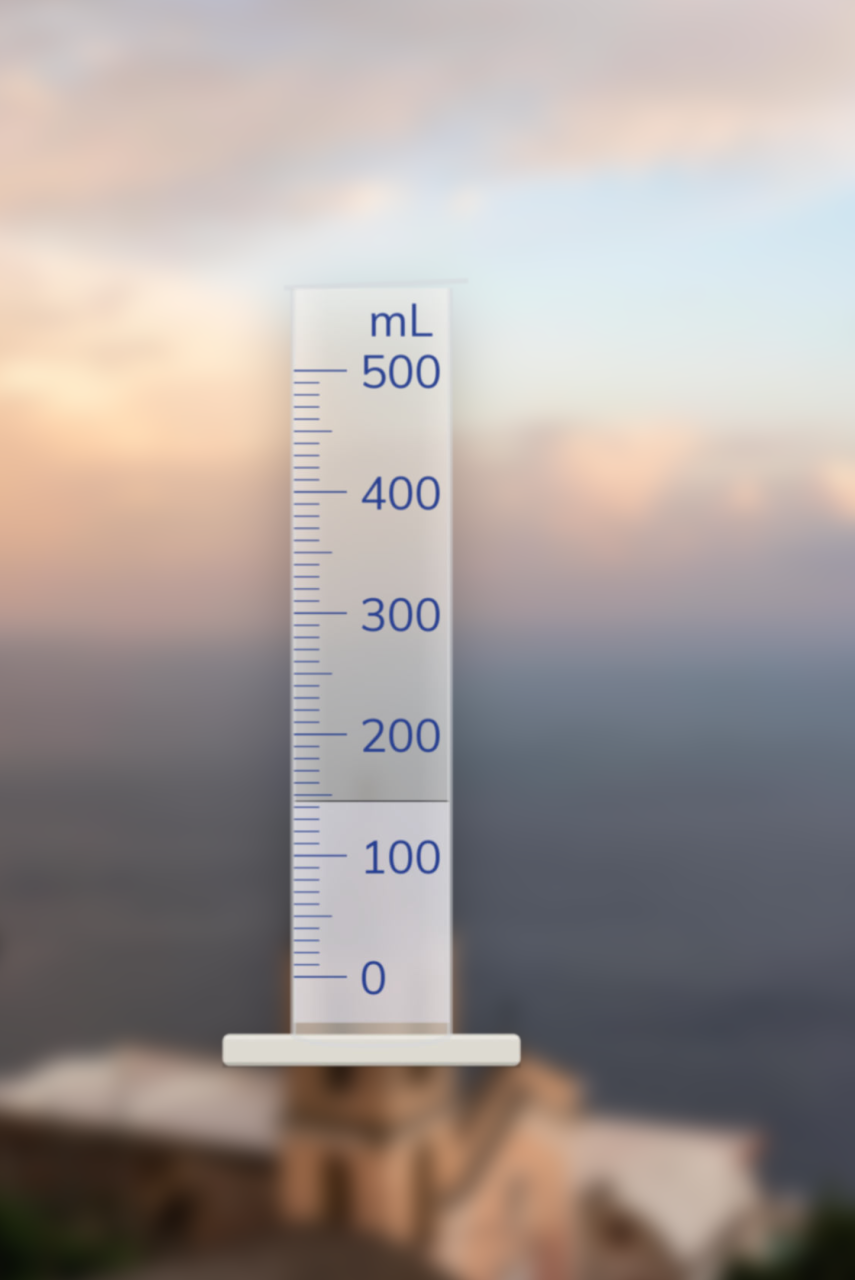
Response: 145 (mL)
